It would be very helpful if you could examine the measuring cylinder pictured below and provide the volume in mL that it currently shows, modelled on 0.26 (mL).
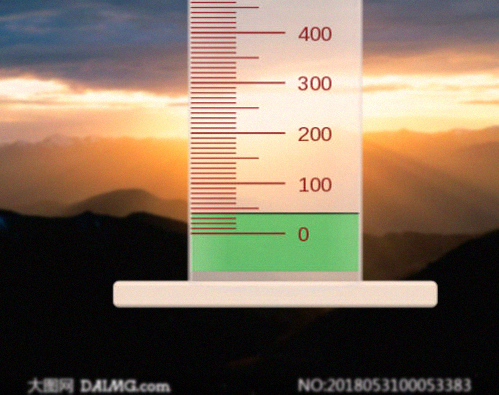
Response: 40 (mL)
